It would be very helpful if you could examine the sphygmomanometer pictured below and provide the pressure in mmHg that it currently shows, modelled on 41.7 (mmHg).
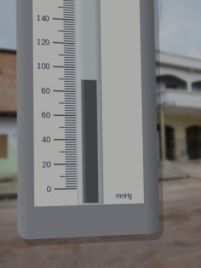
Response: 90 (mmHg)
